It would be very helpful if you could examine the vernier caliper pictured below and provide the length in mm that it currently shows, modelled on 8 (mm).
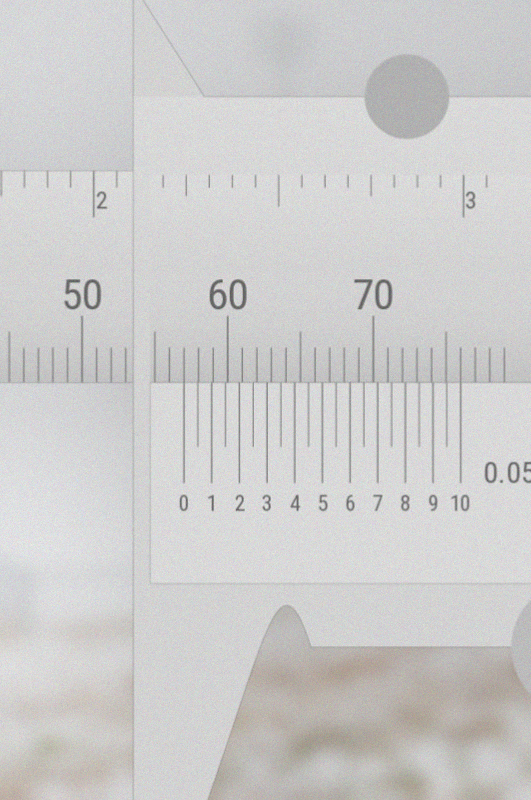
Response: 57.0 (mm)
